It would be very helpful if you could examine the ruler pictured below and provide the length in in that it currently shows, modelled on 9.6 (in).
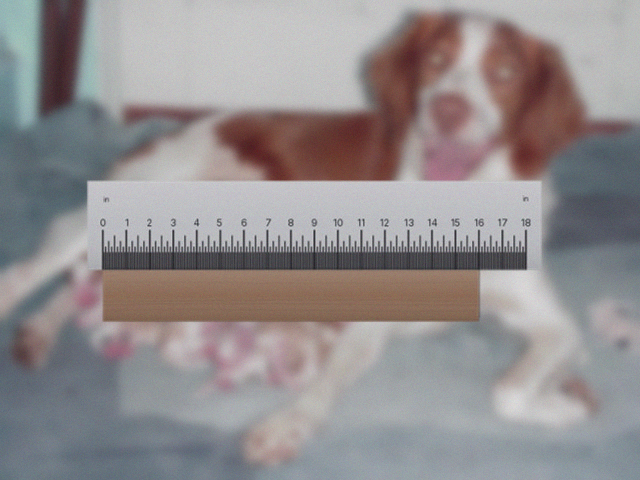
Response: 16 (in)
